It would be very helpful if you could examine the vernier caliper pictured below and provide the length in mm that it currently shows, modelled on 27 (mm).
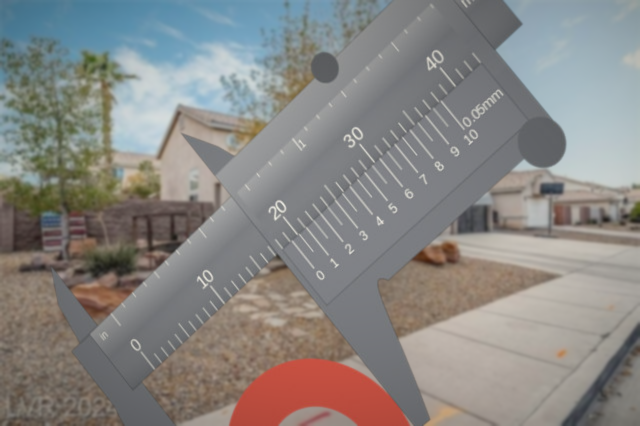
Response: 19.2 (mm)
